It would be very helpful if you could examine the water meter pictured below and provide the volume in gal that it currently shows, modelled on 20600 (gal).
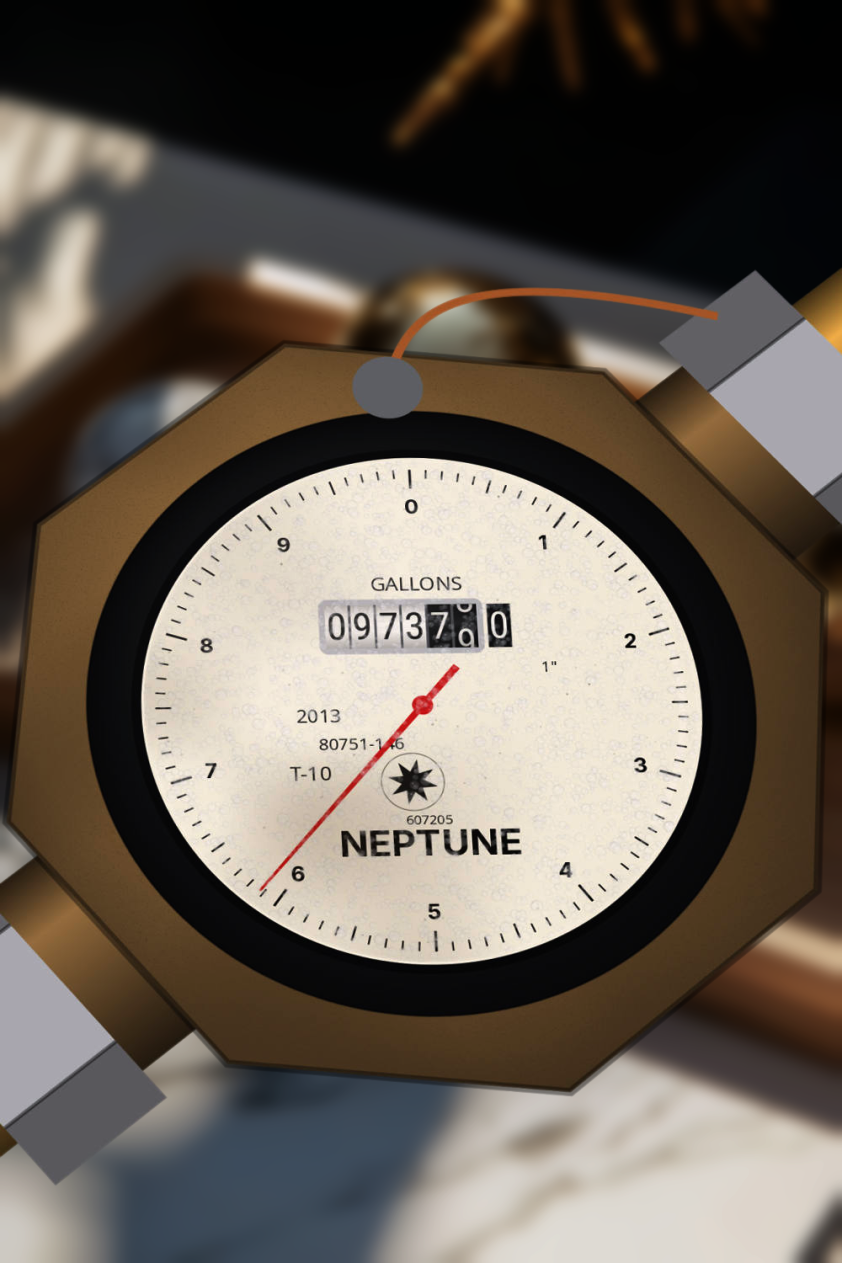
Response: 973786.1 (gal)
